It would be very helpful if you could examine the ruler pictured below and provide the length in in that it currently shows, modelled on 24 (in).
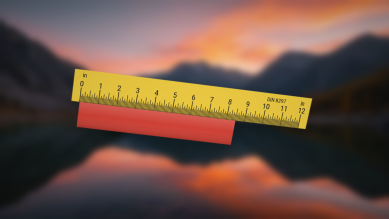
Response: 8.5 (in)
